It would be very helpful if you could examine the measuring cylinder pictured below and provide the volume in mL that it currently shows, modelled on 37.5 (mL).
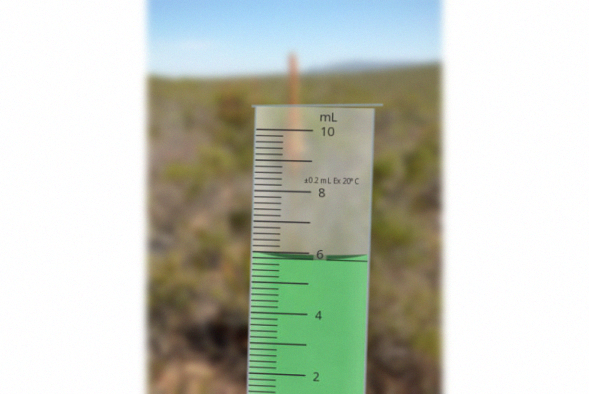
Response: 5.8 (mL)
